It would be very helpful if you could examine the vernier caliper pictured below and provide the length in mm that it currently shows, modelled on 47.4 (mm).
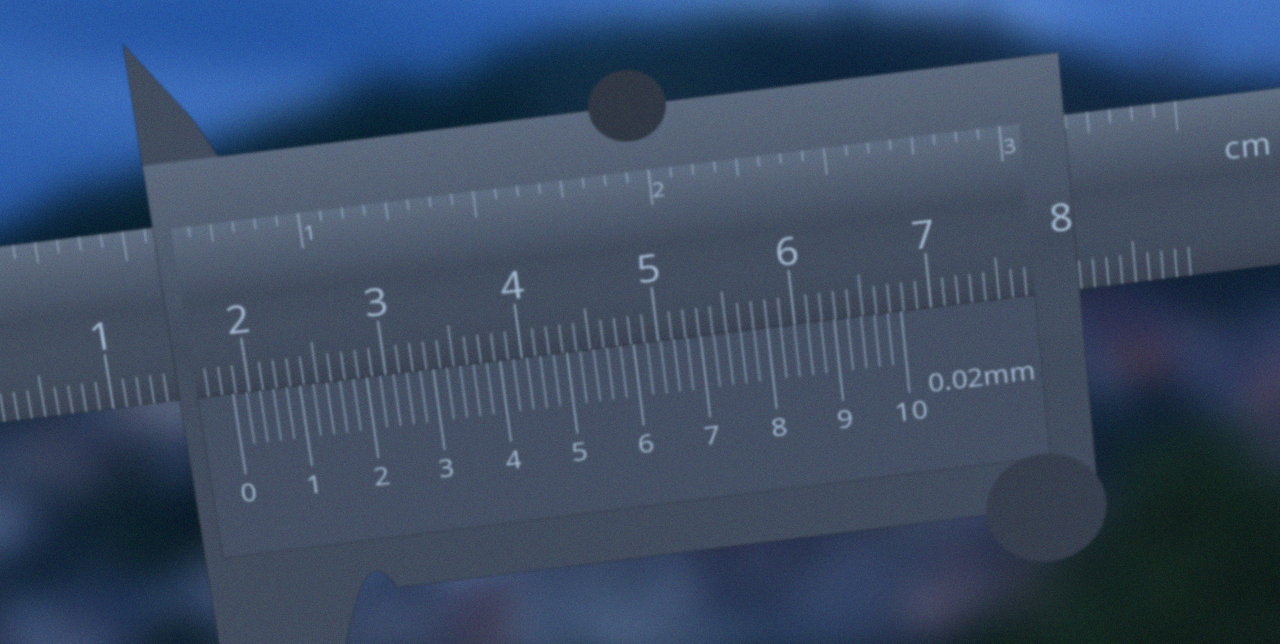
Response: 18.8 (mm)
